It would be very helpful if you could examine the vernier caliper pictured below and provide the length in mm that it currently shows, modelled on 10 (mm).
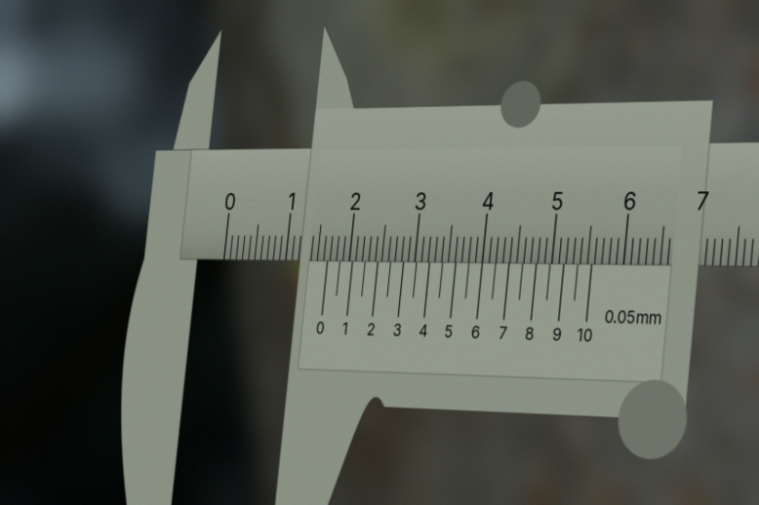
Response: 16.6 (mm)
